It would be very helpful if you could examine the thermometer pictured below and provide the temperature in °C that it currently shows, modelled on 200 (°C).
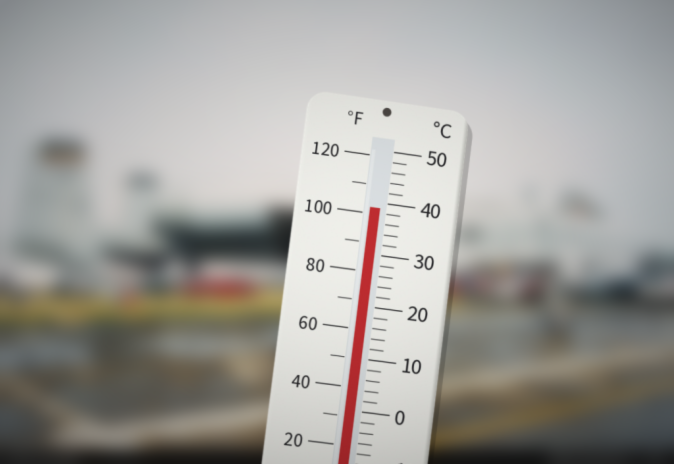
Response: 39 (°C)
